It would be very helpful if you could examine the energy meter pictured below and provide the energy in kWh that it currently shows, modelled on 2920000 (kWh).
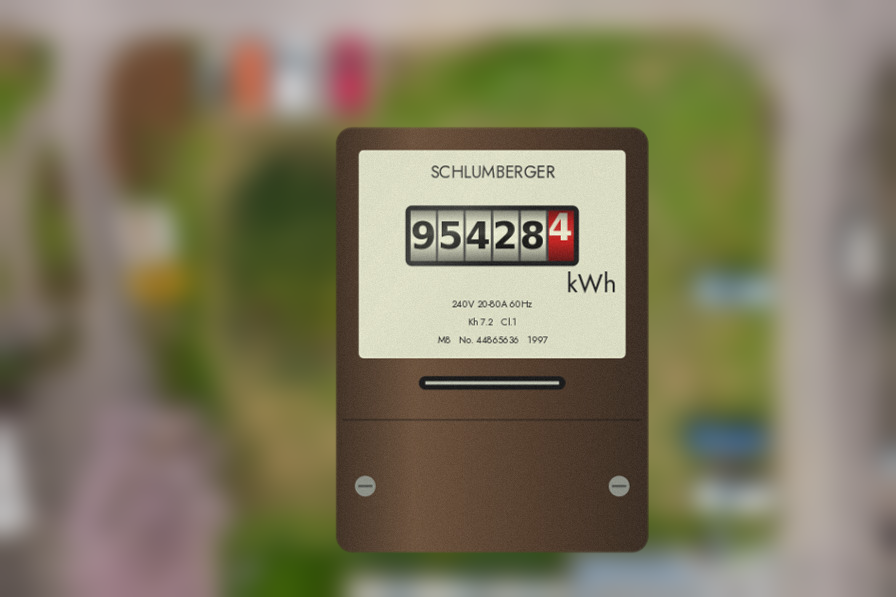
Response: 95428.4 (kWh)
